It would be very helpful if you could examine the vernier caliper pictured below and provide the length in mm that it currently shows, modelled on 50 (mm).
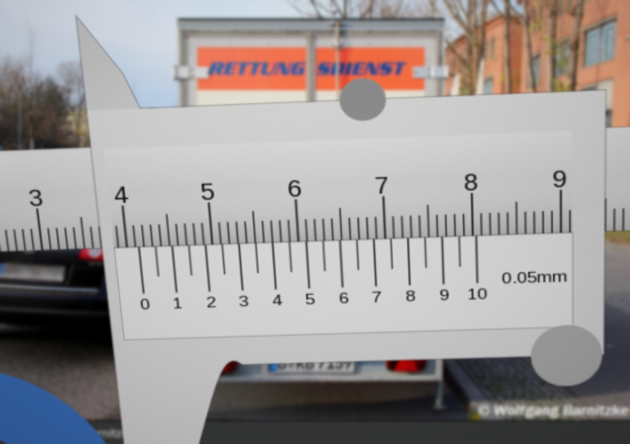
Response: 41.4 (mm)
